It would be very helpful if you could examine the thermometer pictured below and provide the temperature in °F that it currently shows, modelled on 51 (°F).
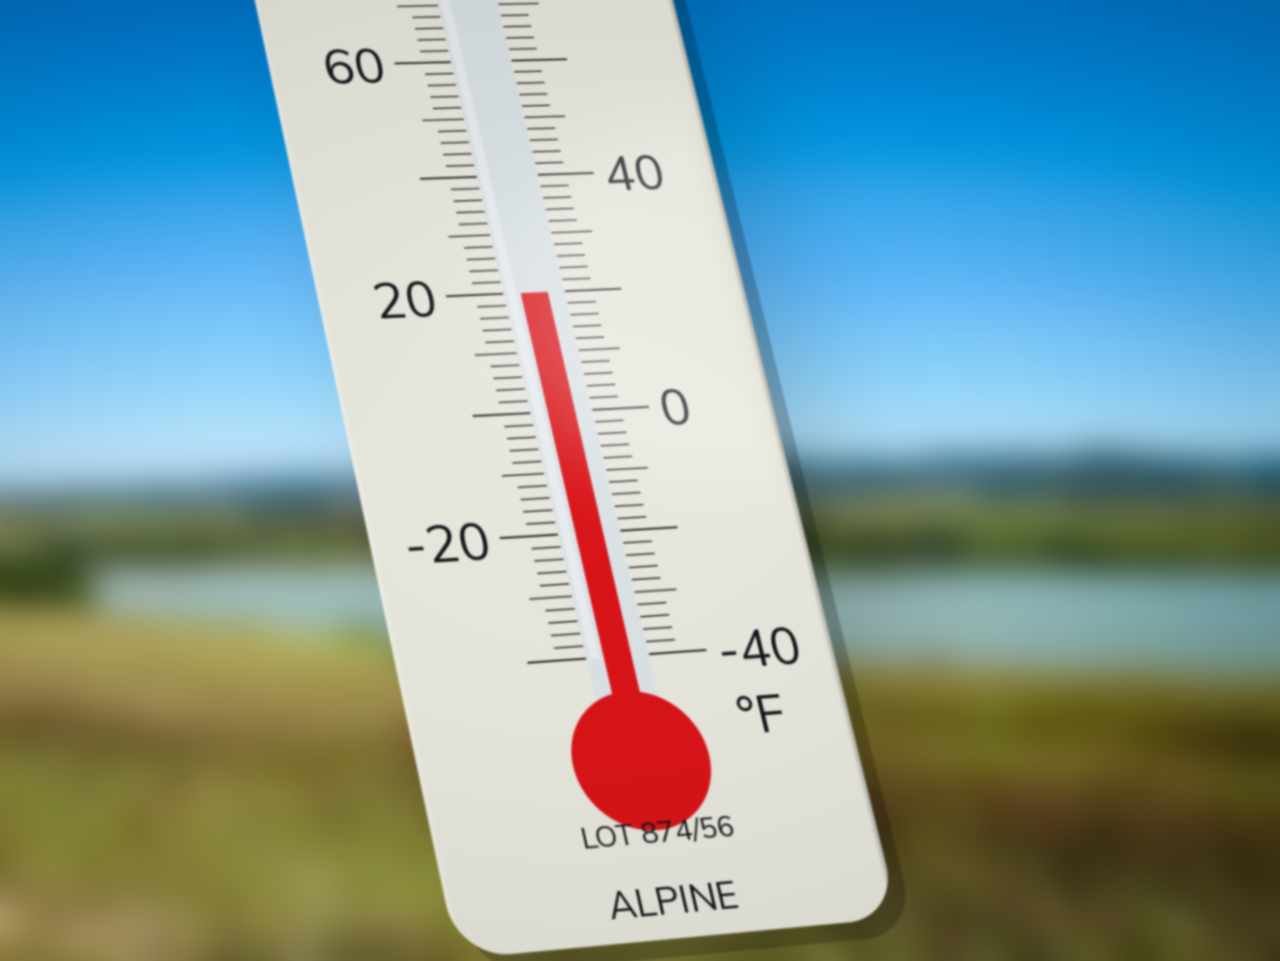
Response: 20 (°F)
